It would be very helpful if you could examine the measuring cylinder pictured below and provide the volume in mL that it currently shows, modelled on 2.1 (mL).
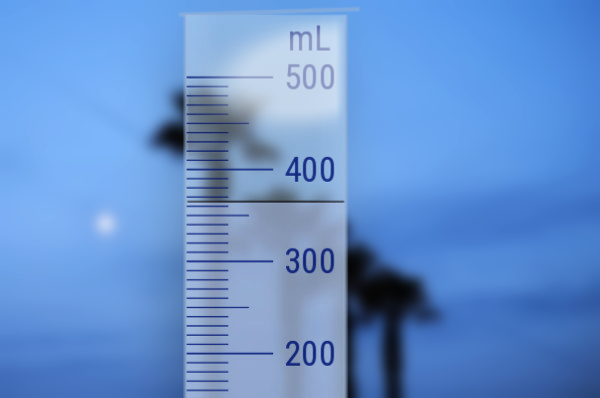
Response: 365 (mL)
